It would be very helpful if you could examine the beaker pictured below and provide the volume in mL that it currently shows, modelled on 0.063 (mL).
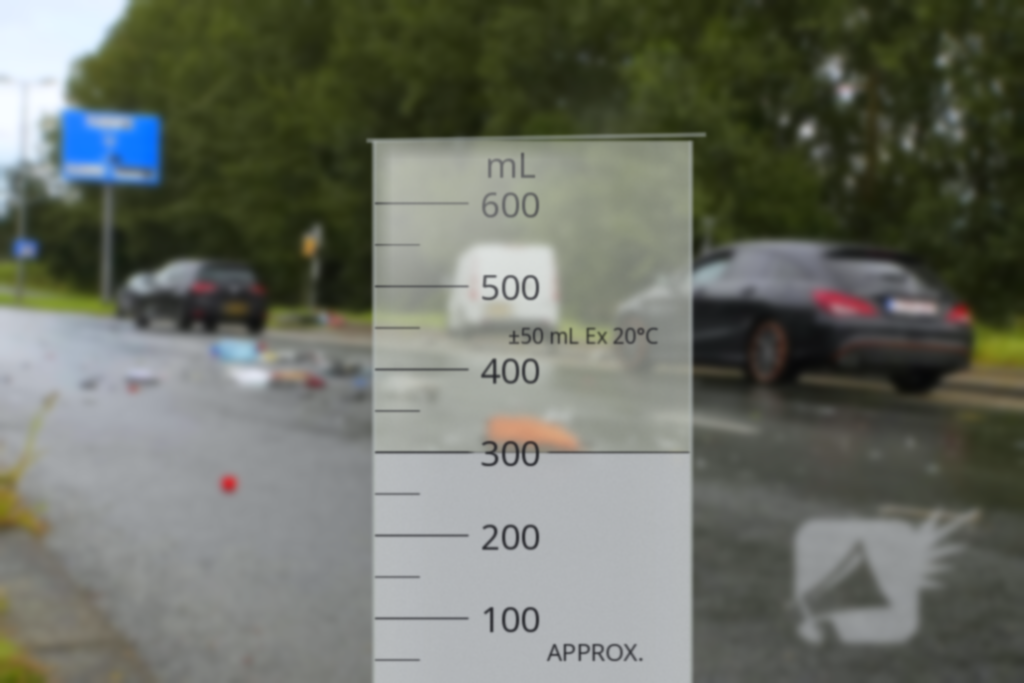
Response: 300 (mL)
